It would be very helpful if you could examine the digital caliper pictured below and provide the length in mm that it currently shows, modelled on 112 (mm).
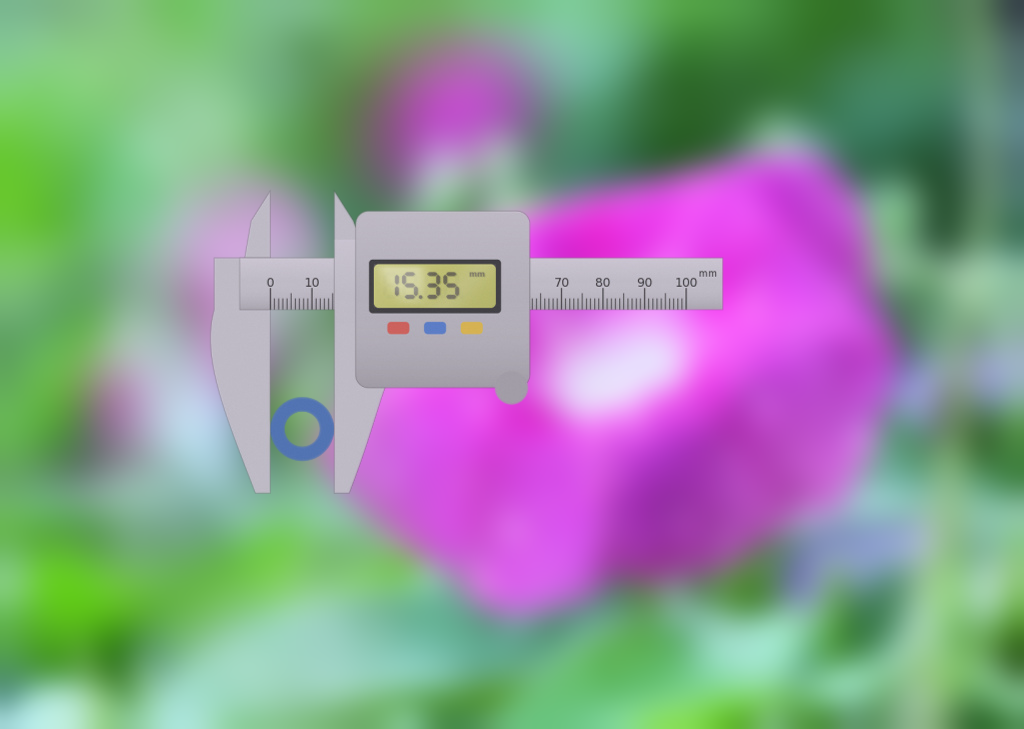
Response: 15.35 (mm)
